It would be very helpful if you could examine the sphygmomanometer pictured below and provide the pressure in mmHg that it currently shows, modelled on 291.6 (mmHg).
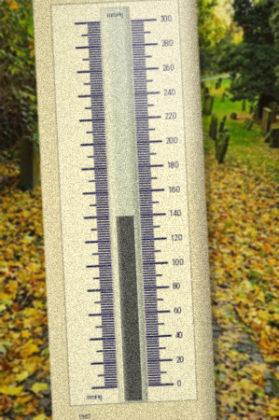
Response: 140 (mmHg)
